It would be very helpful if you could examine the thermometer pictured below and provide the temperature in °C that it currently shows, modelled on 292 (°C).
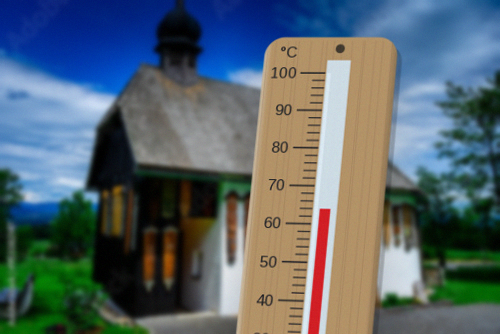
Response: 64 (°C)
